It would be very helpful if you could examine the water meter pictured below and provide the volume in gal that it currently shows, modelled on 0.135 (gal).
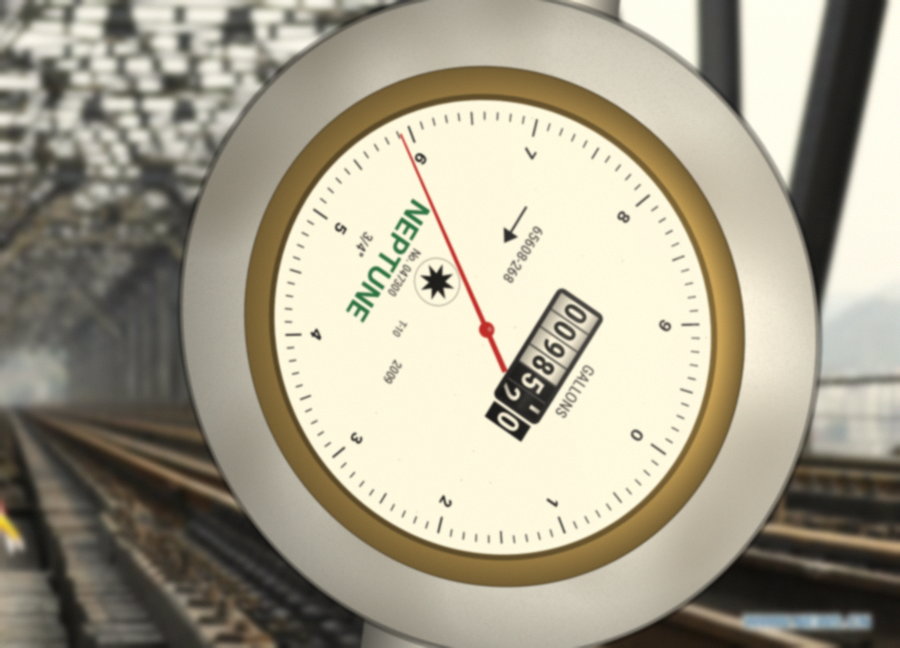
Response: 98515.9 (gal)
